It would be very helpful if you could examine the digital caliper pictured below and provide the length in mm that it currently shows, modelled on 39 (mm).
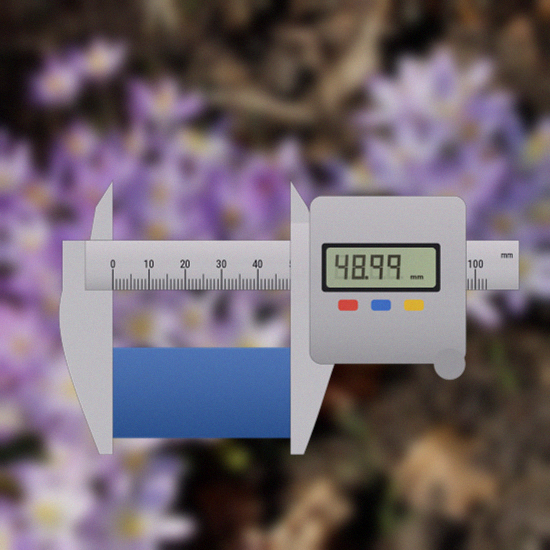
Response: 48.99 (mm)
